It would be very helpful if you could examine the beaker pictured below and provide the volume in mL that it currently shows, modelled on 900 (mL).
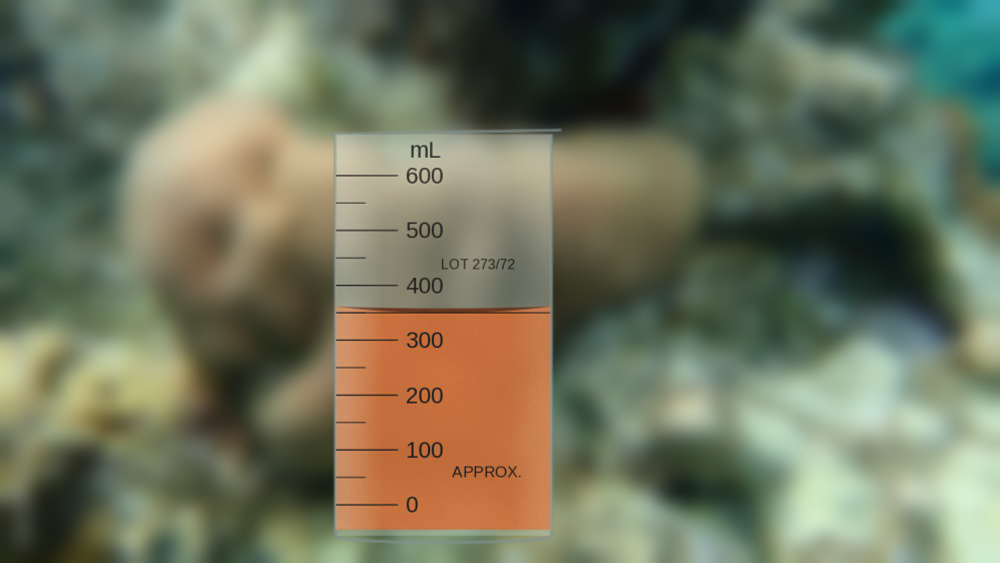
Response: 350 (mL)
